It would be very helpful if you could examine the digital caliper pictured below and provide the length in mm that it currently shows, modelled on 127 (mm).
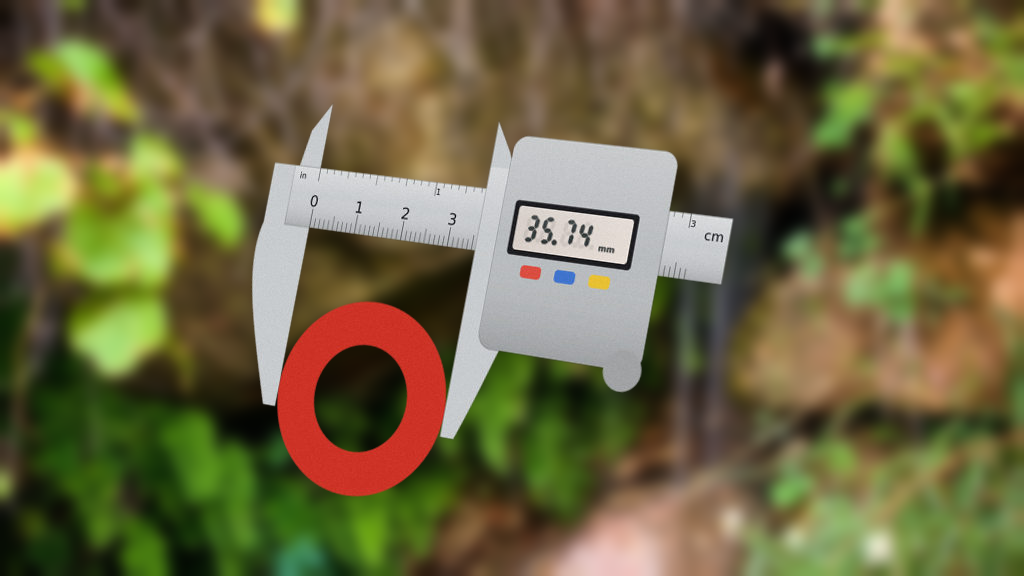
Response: 35.74 (mm)
